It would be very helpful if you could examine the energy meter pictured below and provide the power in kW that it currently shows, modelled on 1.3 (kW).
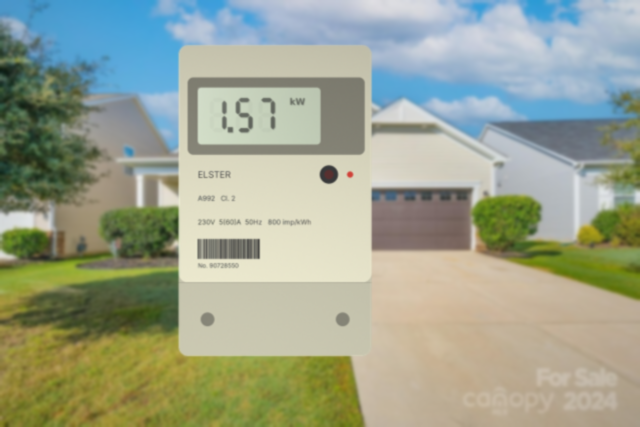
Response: 1.57 (kW)
